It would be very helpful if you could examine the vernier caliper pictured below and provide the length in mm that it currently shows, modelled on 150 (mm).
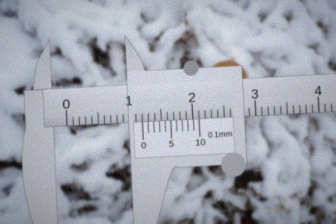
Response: 12.0 (mm)
